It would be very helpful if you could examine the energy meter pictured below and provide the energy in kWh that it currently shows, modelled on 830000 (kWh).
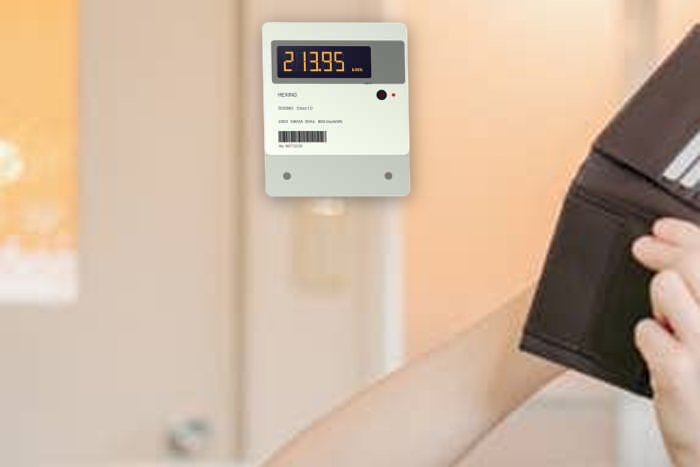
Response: 213.95 (kWh)
